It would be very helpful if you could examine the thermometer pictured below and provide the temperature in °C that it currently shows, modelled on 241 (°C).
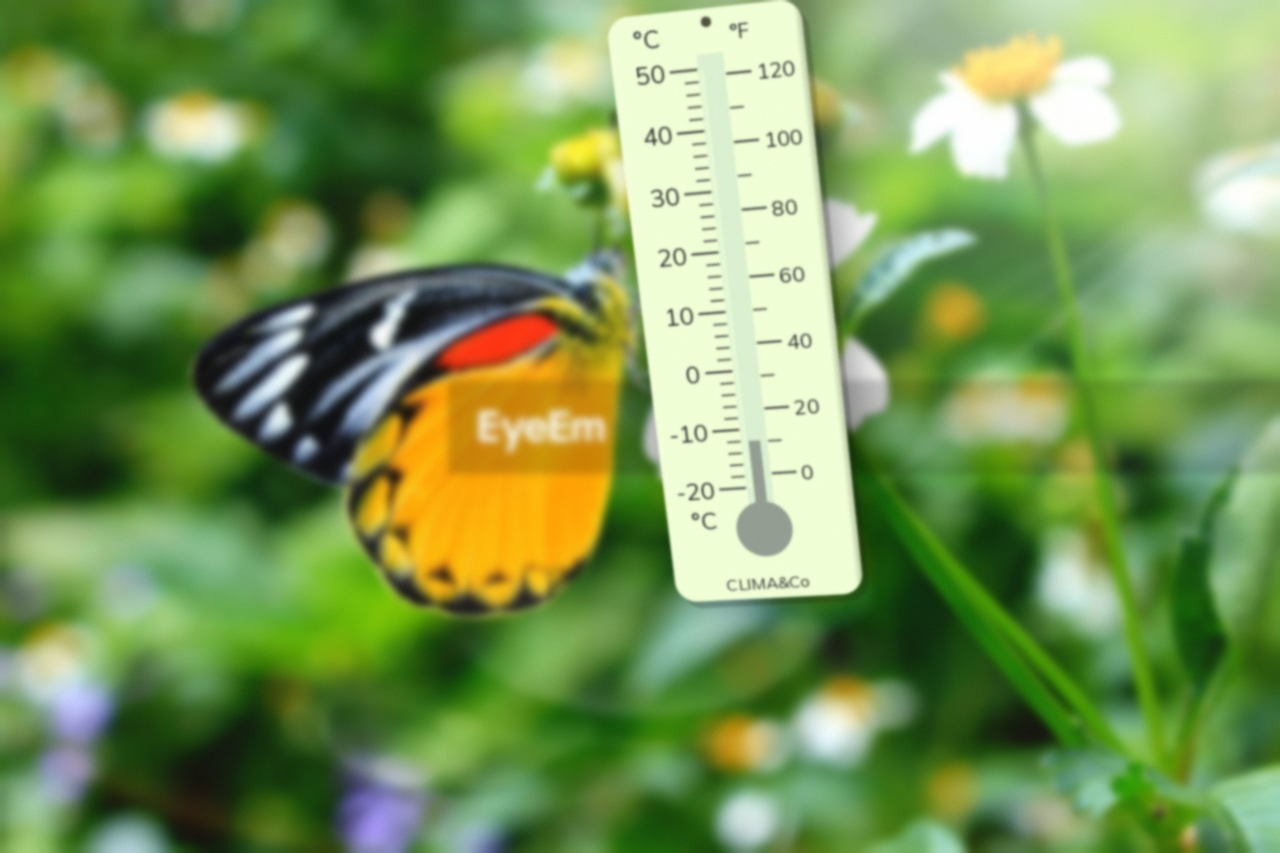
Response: -12 (°C)
